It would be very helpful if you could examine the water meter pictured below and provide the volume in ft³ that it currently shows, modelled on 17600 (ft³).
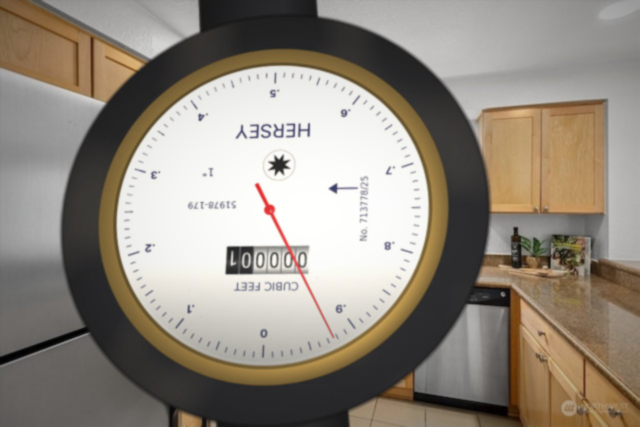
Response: 0.92 (ft³)
